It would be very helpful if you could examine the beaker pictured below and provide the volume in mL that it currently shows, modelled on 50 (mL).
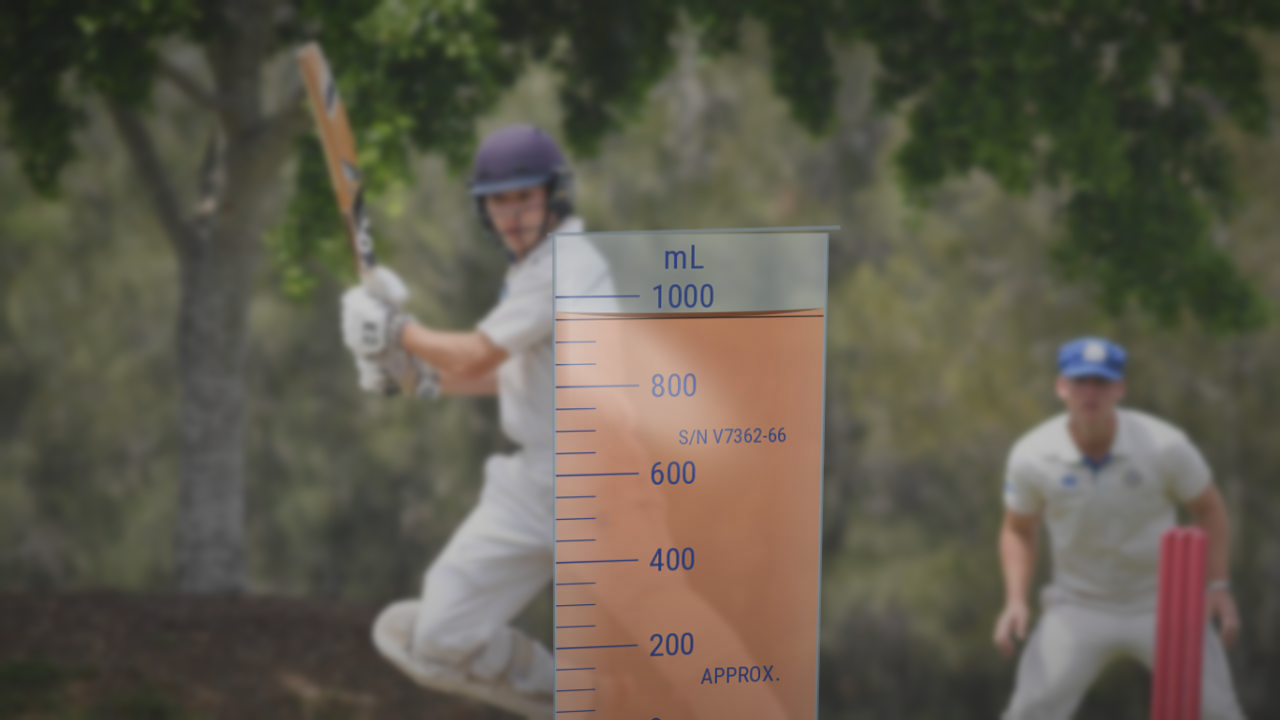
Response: 950 (mL)
